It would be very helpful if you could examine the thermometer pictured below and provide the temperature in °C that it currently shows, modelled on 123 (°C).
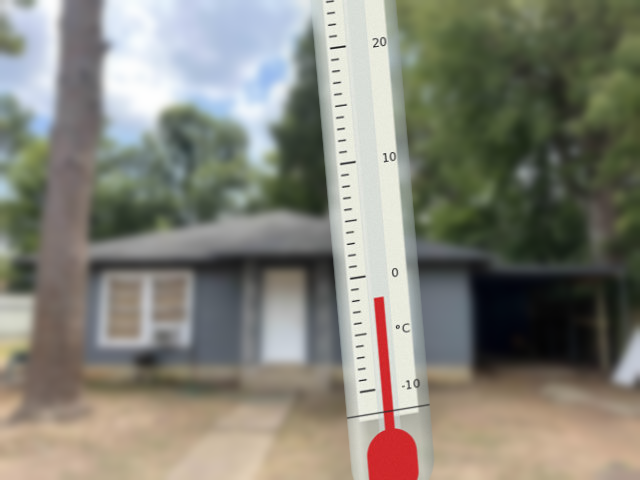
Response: -2 (°C)
